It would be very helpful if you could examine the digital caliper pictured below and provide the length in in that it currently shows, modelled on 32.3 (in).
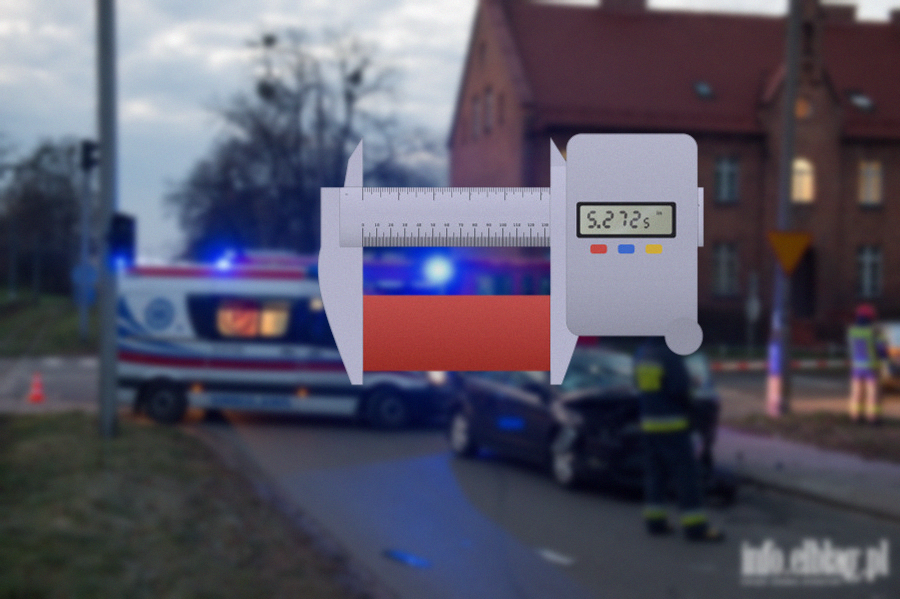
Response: 5.2725 (in)
